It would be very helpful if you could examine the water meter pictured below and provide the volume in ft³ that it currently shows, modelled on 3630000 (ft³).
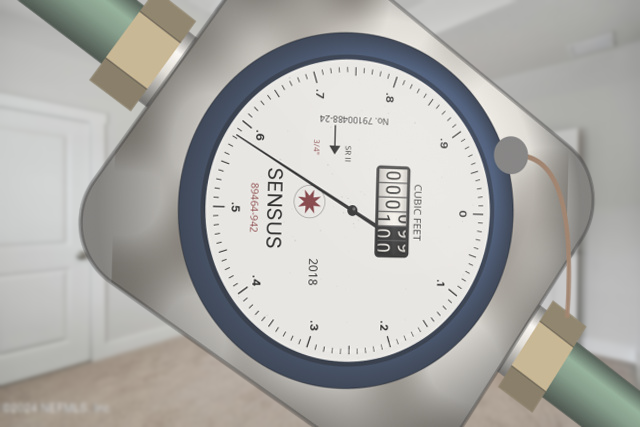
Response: 99.58 (ft³)
